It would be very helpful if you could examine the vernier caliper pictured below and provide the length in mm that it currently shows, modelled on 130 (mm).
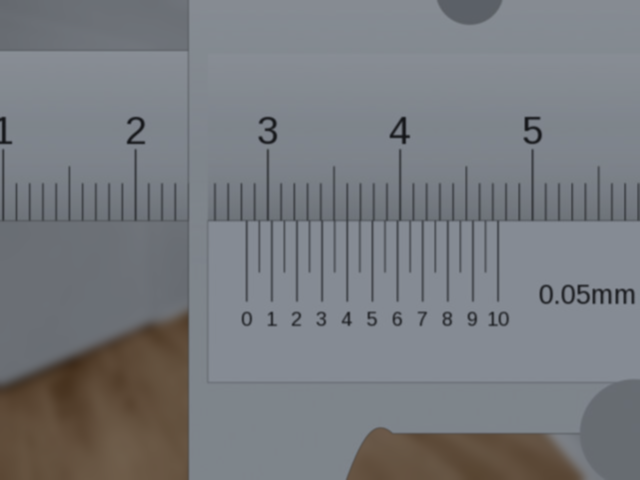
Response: 28.4 (mm)
